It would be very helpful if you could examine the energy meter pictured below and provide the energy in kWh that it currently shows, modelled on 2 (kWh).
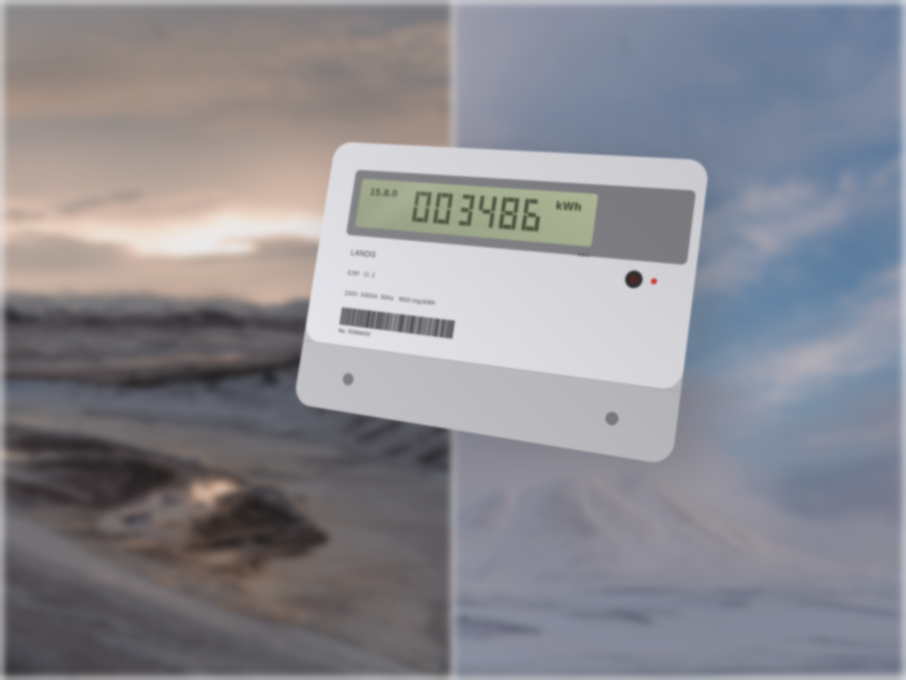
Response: 3486 (kWh)
